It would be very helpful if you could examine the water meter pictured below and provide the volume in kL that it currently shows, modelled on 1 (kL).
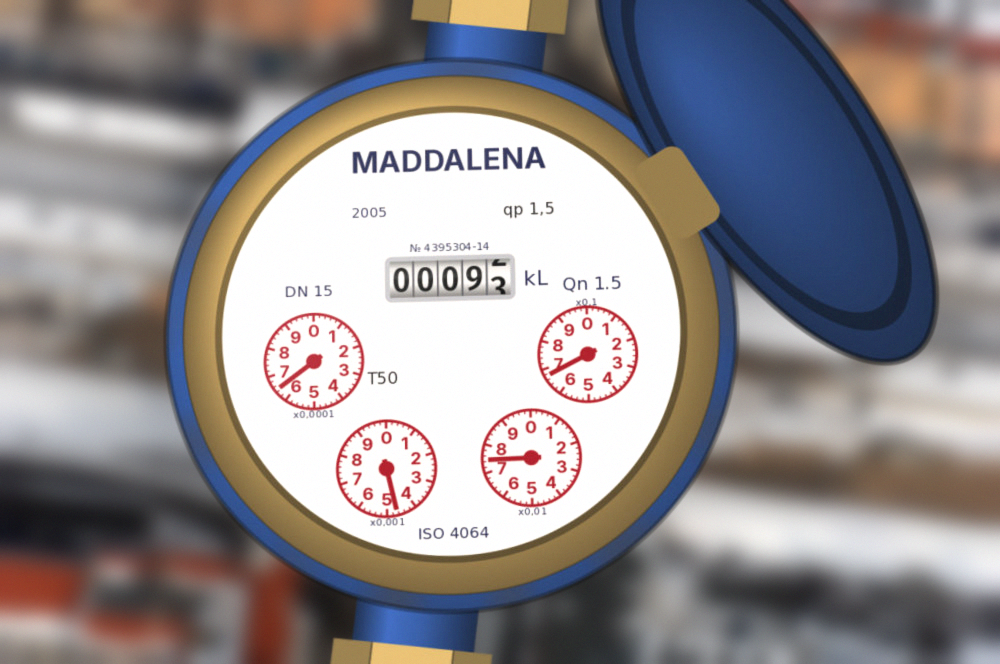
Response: 92.6746 (kL)
